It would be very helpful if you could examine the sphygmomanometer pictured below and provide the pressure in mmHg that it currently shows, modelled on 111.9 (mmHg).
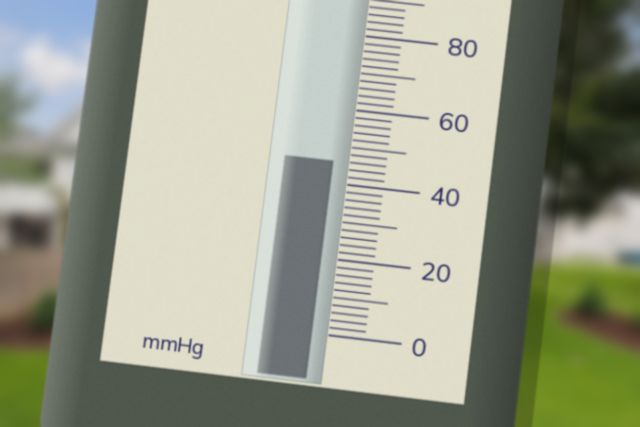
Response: 46 (mmHg)
